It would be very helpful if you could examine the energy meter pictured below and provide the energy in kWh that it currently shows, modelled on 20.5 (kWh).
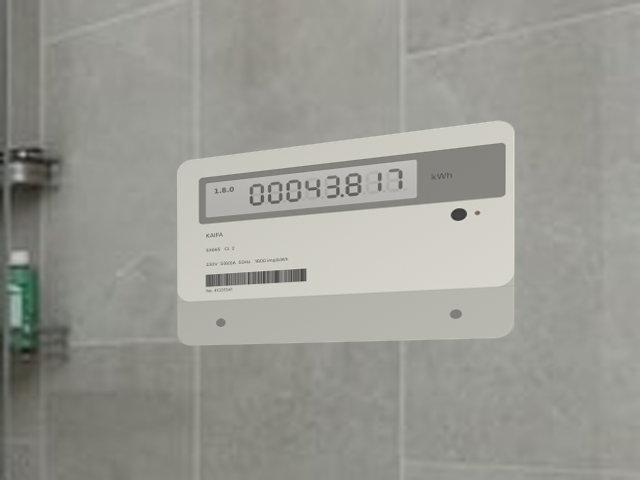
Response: 43.817 (kWh)
